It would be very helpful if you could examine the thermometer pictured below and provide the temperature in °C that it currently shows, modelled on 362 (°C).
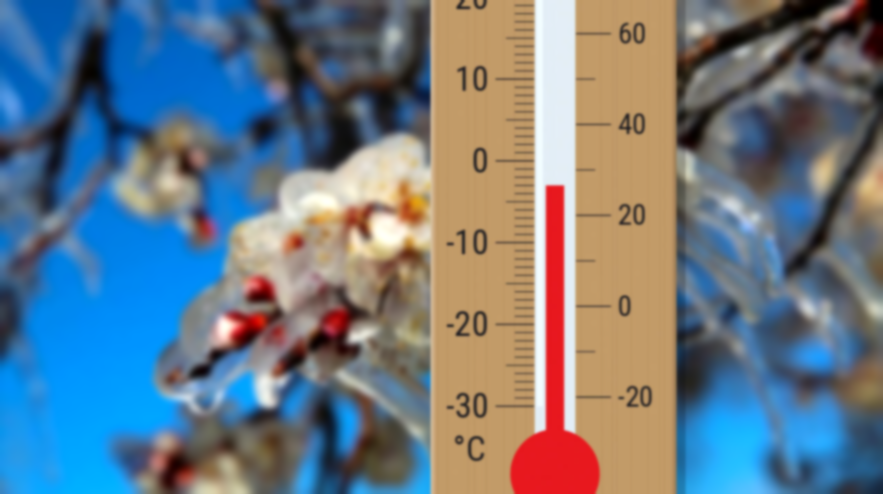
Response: -3 (°C)
